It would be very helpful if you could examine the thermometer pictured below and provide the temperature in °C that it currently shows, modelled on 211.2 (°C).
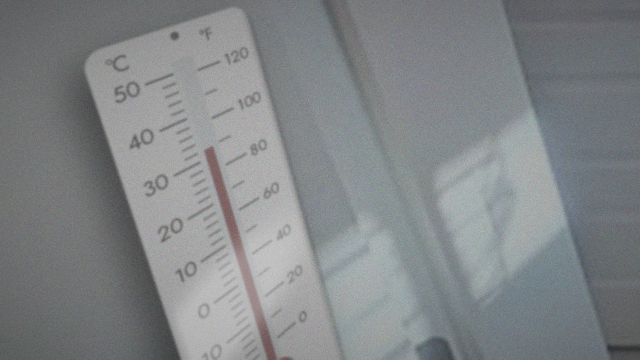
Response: 32 (°C)
